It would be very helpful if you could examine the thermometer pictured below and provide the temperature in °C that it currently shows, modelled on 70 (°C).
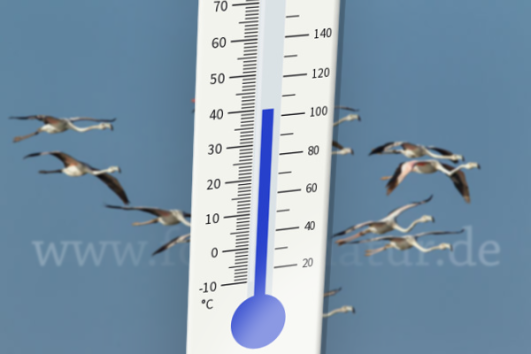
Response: 40 (°C)
